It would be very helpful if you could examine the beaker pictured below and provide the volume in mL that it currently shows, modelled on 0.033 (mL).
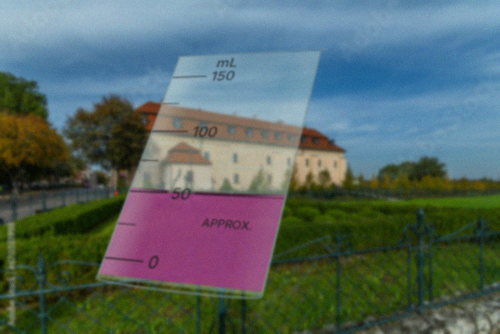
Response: 50 (mL)
